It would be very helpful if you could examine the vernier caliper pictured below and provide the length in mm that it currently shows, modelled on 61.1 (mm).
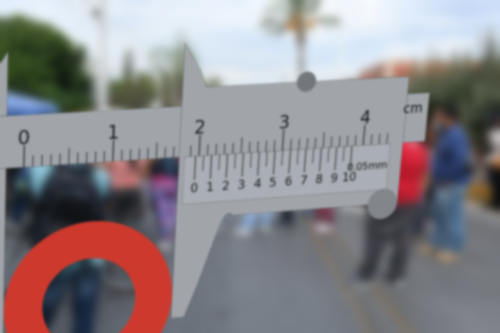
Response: 19.6 (mm)
